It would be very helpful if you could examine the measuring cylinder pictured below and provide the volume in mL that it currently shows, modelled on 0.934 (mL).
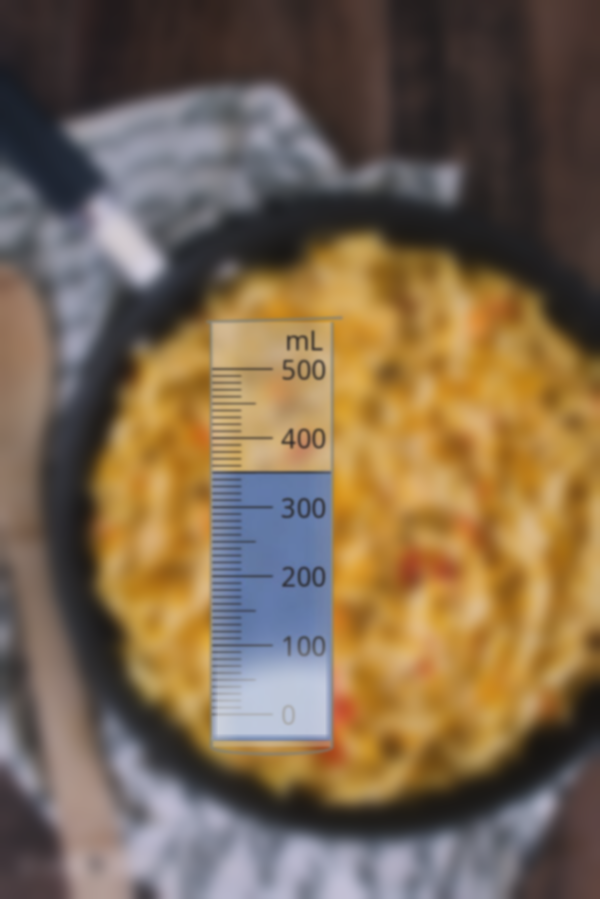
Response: 350 (mL)
